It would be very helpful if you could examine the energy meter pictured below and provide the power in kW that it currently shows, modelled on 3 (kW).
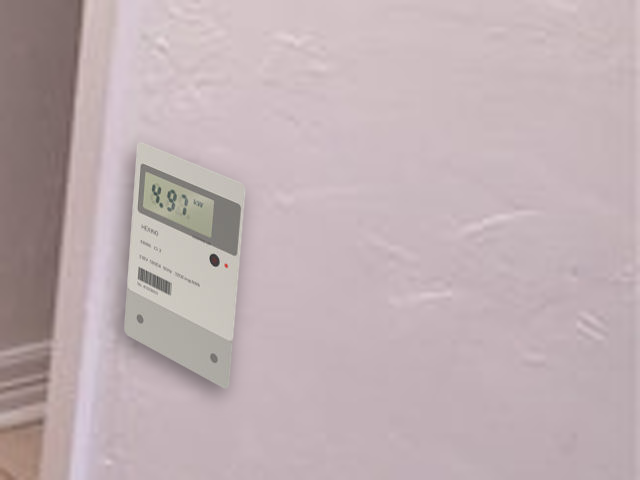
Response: 4.97 (kW)
